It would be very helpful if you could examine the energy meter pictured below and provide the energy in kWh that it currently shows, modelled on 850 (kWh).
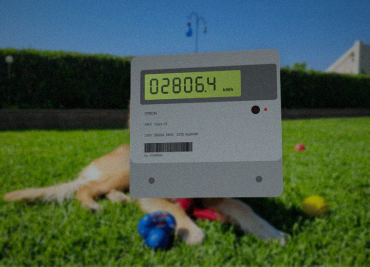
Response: 2806.4 (kWh)
